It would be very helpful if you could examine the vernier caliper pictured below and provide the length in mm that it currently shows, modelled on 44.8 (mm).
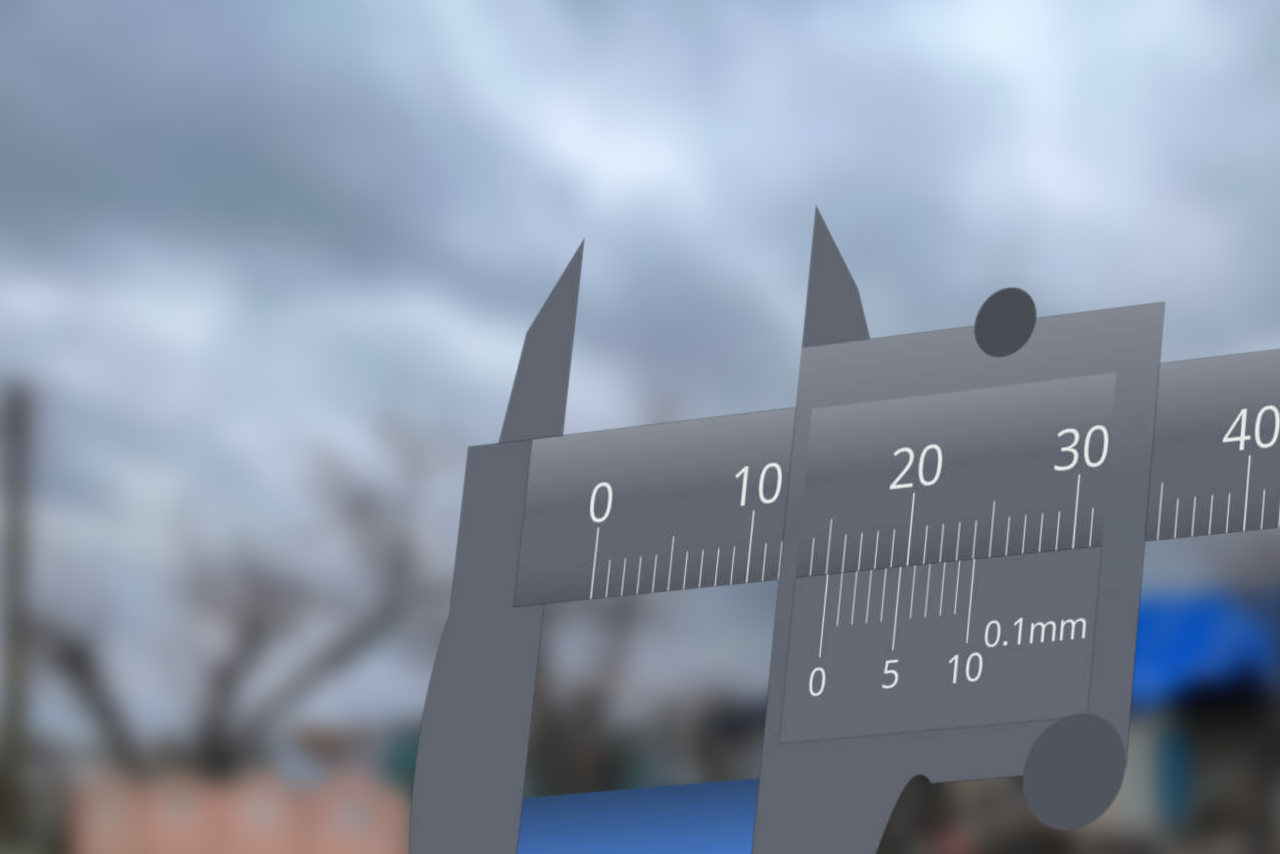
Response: 15.1 (mm)
